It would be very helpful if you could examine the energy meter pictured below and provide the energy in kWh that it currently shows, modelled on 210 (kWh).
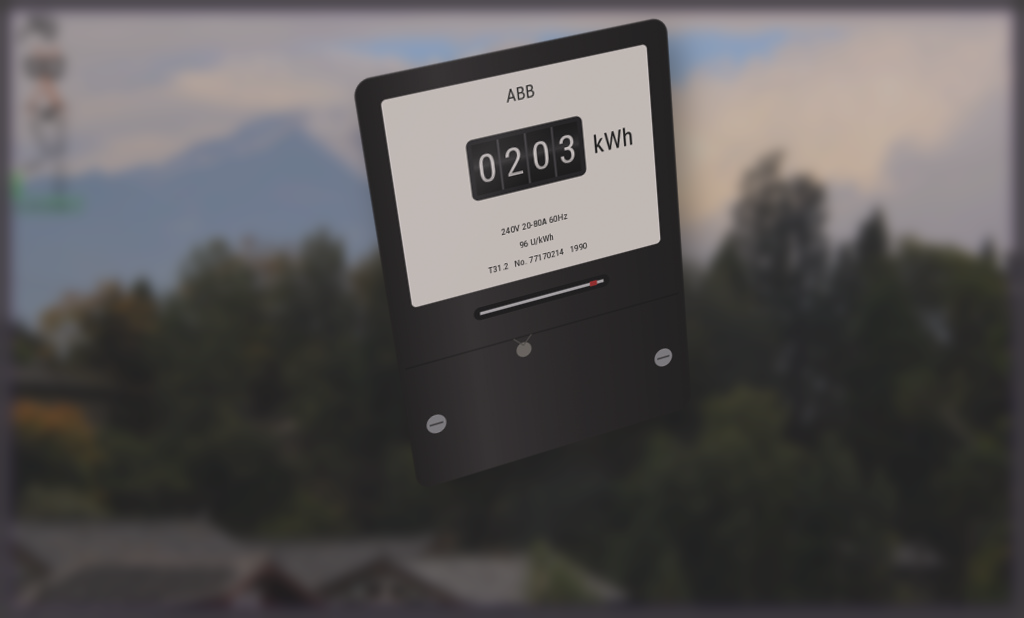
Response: 203 (kWh)
